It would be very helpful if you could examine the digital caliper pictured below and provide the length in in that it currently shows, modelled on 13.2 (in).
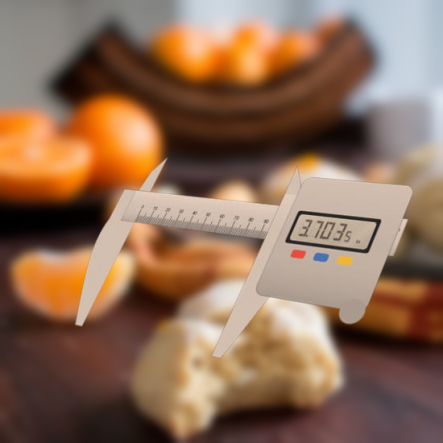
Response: 3.7035 (in)
